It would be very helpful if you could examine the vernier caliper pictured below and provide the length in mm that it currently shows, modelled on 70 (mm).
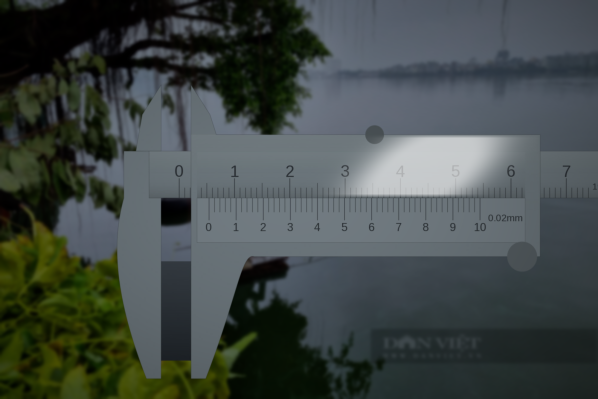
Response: 5.4 (mm)
